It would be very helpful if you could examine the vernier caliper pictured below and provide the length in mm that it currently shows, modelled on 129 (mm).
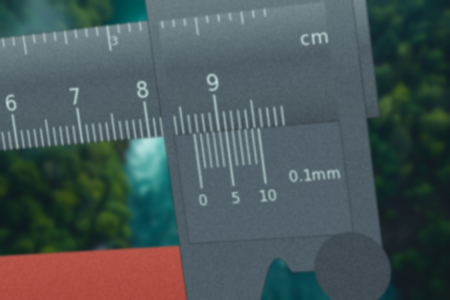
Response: 86.5 (mm)
